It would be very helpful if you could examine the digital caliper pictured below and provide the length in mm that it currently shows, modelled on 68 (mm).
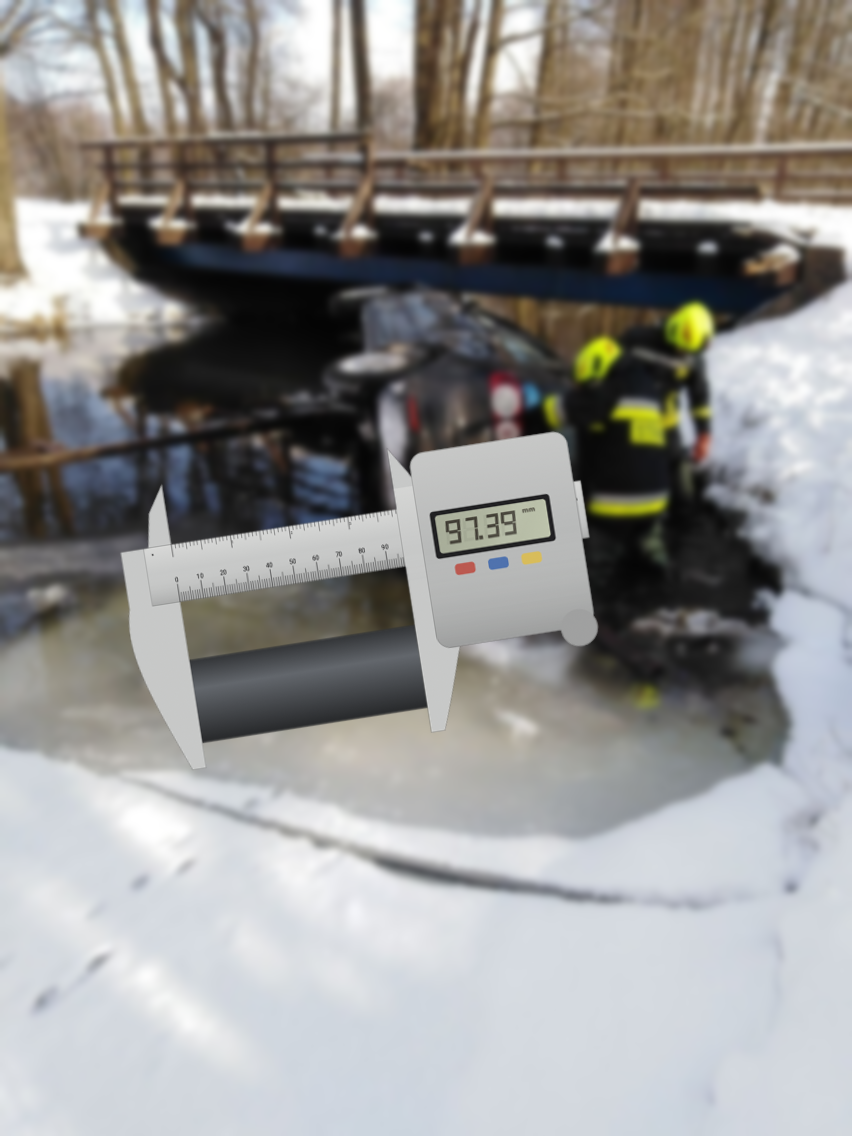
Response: 97.39 (mm)
